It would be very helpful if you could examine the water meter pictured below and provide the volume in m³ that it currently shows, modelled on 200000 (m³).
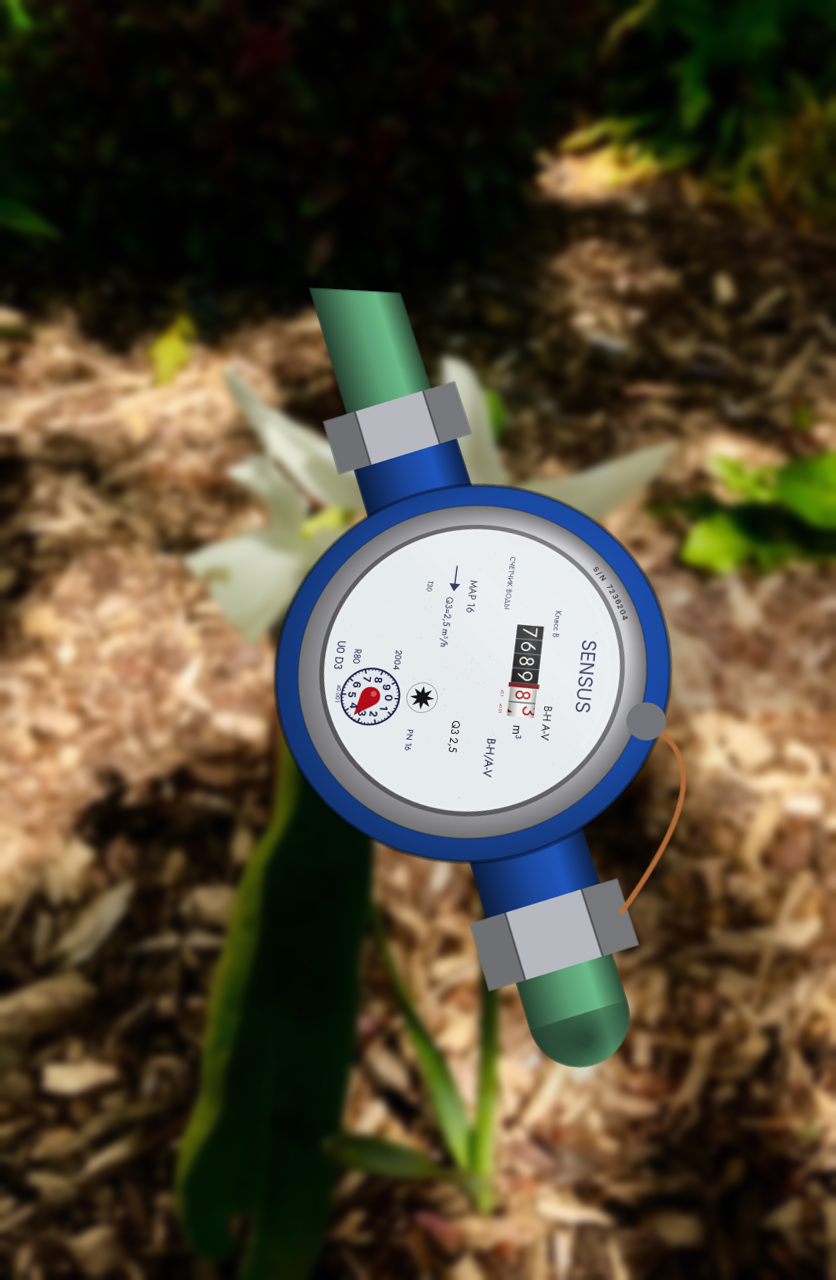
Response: 7689.833 (m³)
